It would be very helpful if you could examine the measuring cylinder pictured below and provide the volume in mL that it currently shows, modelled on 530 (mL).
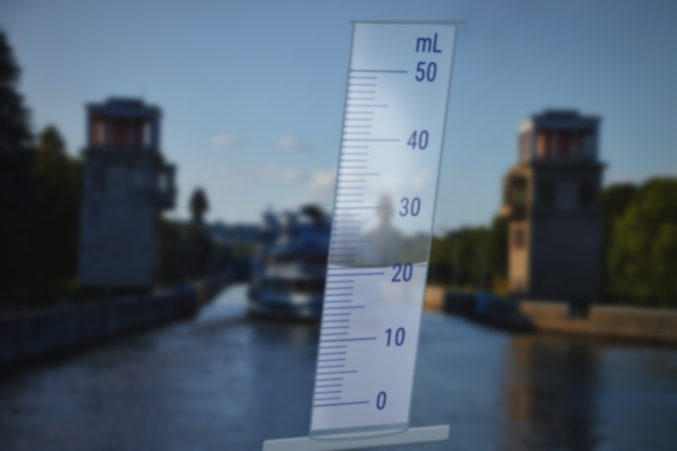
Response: 21 (mL)
